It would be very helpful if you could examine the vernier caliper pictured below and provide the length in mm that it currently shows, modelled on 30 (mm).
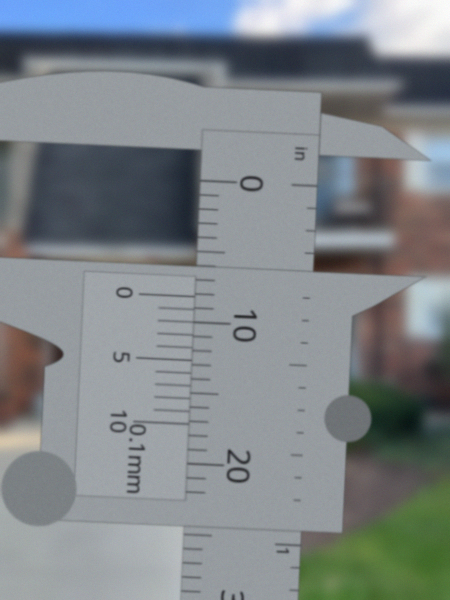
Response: 8.2 (mm)
